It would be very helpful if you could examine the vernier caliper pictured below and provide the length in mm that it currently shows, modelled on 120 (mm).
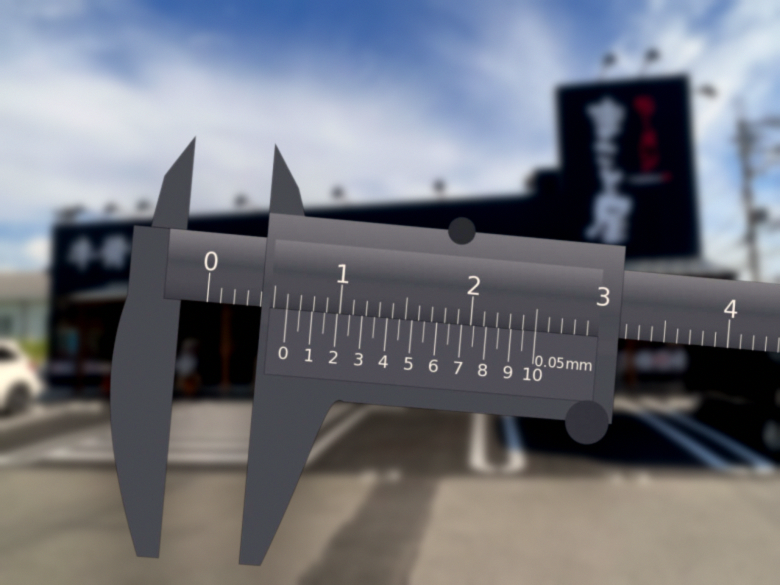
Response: 6.0 (mm)
